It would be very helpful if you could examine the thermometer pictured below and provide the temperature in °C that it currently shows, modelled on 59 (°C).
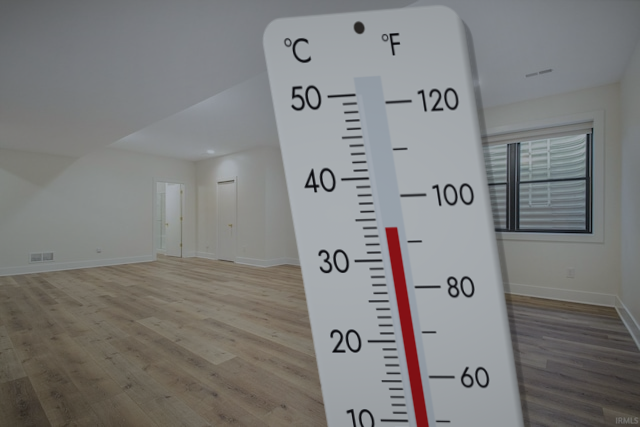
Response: 34 (°C)
